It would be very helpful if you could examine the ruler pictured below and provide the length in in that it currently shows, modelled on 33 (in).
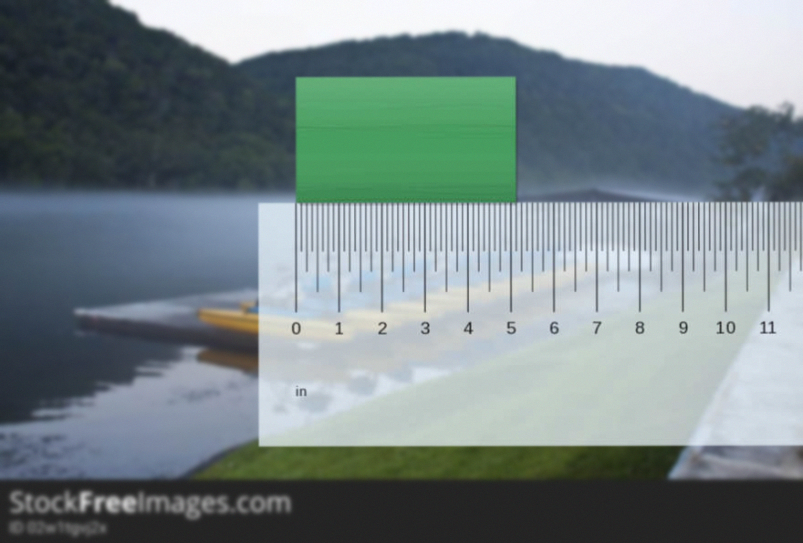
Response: 5.125 (in)
